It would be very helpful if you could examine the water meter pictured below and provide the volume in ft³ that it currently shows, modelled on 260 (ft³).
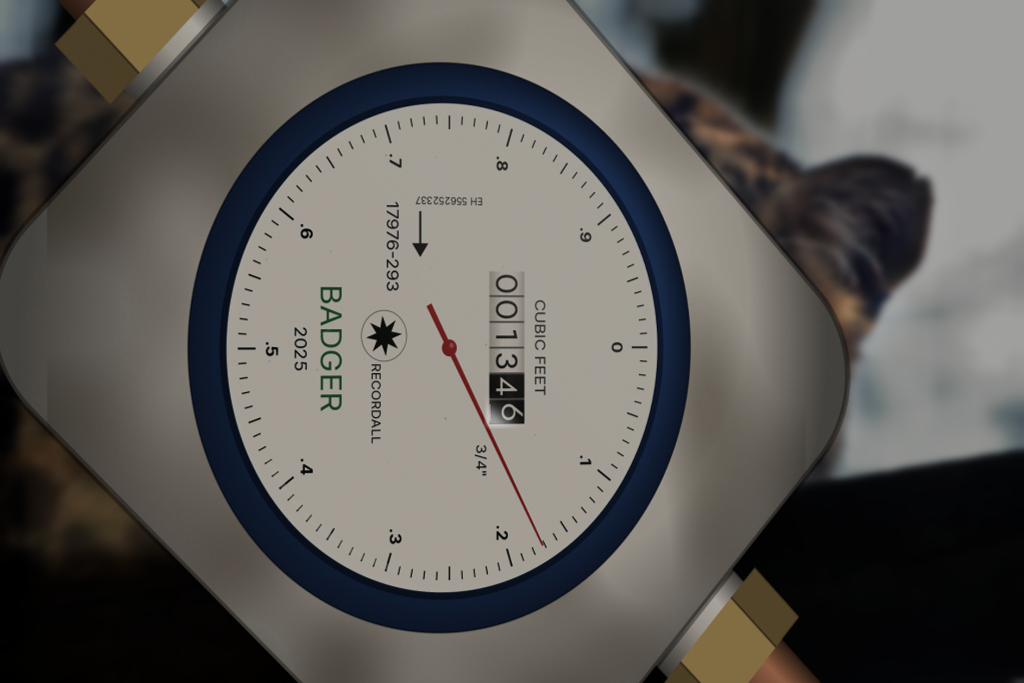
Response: 1346.17 (ft³)
